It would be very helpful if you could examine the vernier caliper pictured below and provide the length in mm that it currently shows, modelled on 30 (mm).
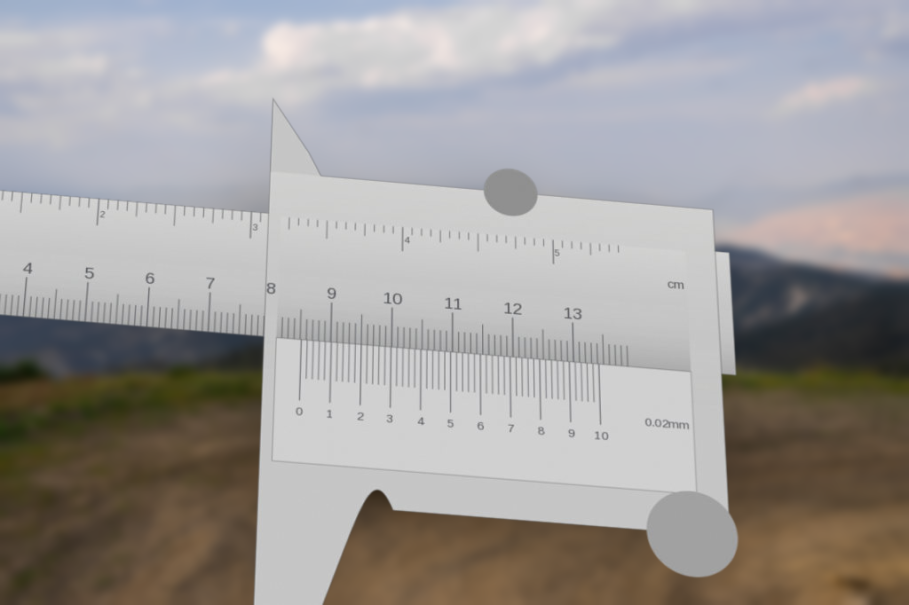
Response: 85.2 (mm)
